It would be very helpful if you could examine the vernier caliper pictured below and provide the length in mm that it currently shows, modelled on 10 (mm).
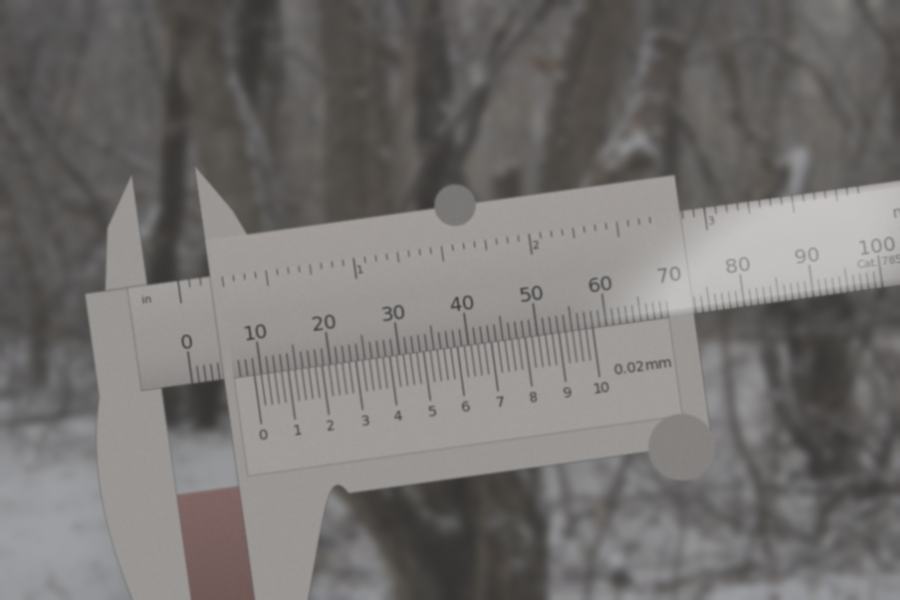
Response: 9.0 (mm)
